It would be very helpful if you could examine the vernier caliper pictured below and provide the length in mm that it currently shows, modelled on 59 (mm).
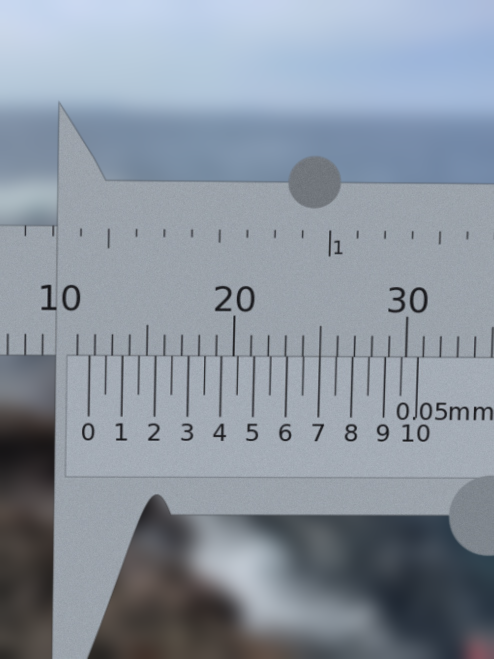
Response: 11.7 (mm)
